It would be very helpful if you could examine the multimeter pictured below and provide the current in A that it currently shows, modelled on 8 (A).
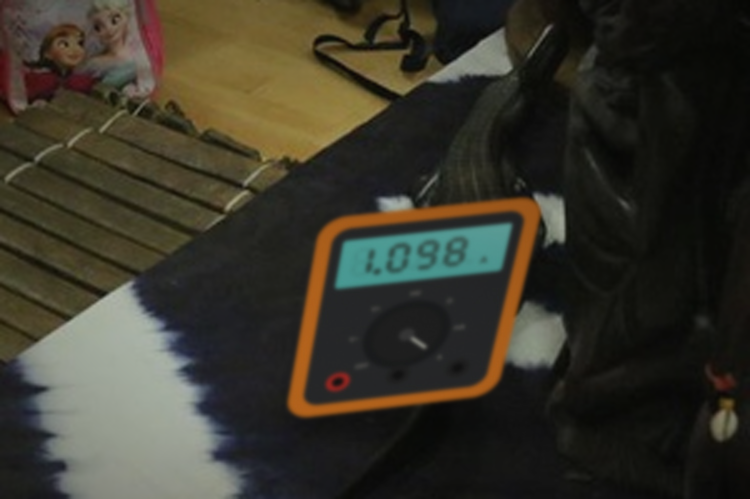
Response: 1.098 (A)
